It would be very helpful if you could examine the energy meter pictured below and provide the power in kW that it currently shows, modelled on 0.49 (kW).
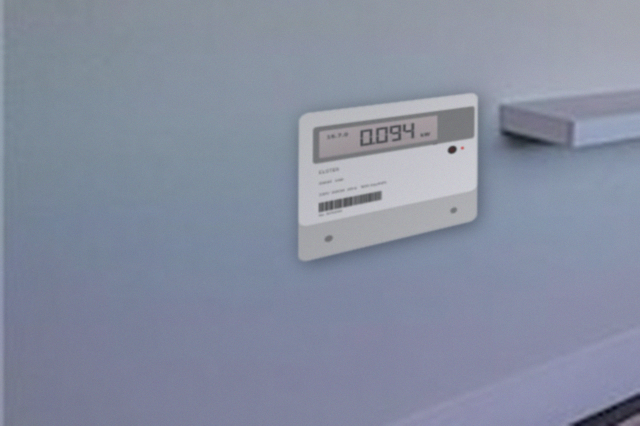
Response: 0.094 (kW)
